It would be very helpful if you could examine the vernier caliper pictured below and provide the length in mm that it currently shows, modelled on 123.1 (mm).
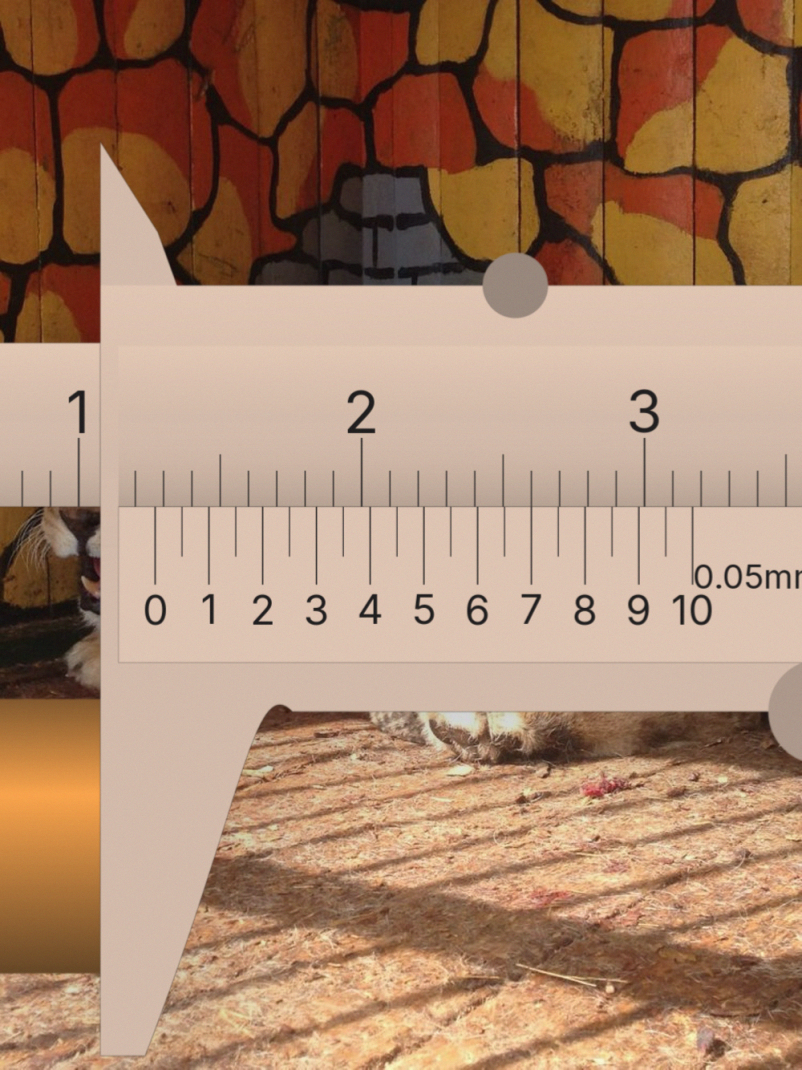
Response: 12.70 (mm)
